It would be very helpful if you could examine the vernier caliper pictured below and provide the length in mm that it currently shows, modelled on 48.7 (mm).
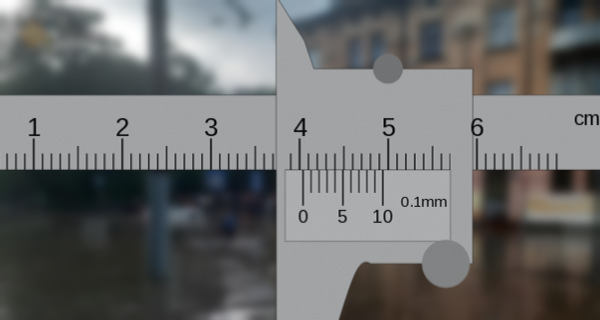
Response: 40.4 (mm)
